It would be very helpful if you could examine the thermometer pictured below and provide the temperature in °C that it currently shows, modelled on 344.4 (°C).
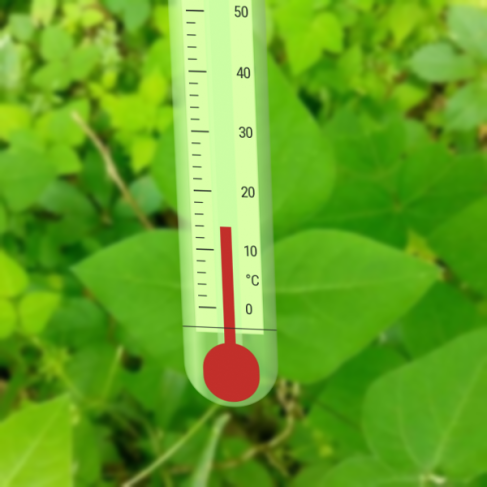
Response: 14 (°C)
